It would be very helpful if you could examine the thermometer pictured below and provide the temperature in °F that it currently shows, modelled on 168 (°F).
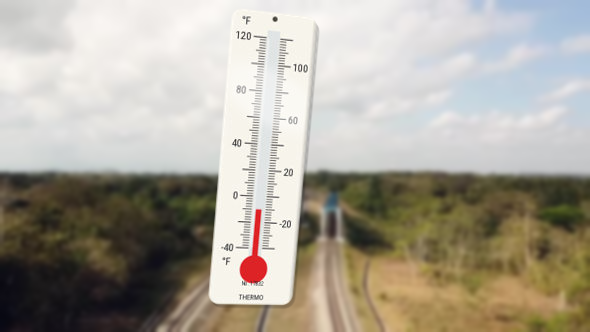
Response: -10 (°F)
